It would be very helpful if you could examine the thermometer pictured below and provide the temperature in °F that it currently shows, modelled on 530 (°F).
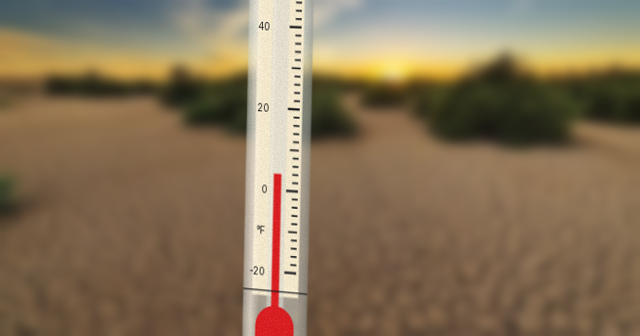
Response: 4 (°F)
